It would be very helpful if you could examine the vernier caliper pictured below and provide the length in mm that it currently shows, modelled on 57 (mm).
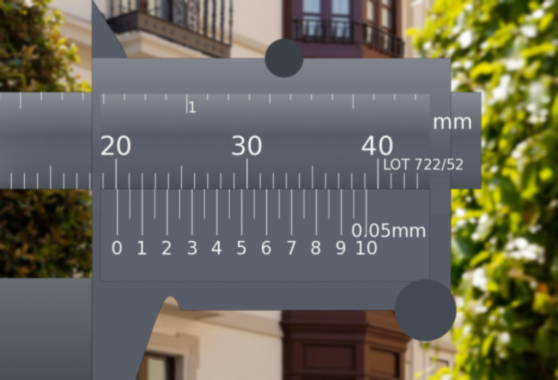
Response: 20.1 (mm)
